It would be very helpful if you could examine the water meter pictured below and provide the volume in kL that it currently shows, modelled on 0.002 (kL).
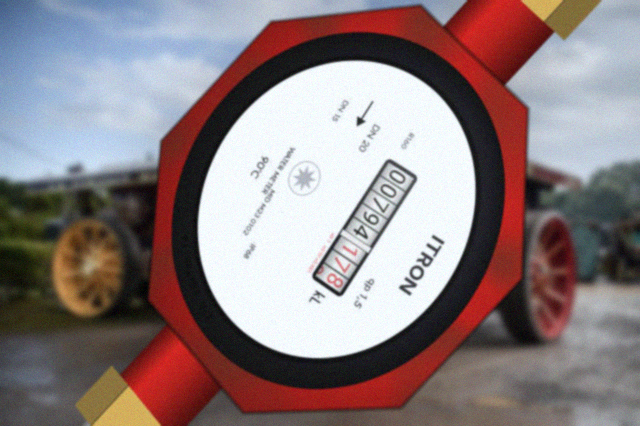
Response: 794.178 (kL)
